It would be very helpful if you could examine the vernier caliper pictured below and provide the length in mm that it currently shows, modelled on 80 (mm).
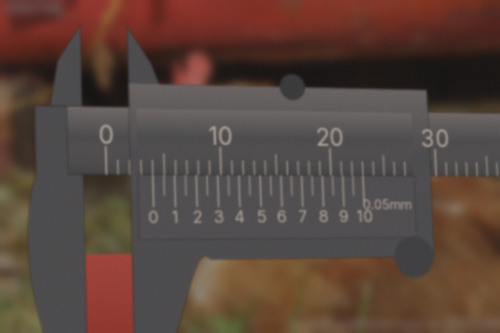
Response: 4.0 (mm)
